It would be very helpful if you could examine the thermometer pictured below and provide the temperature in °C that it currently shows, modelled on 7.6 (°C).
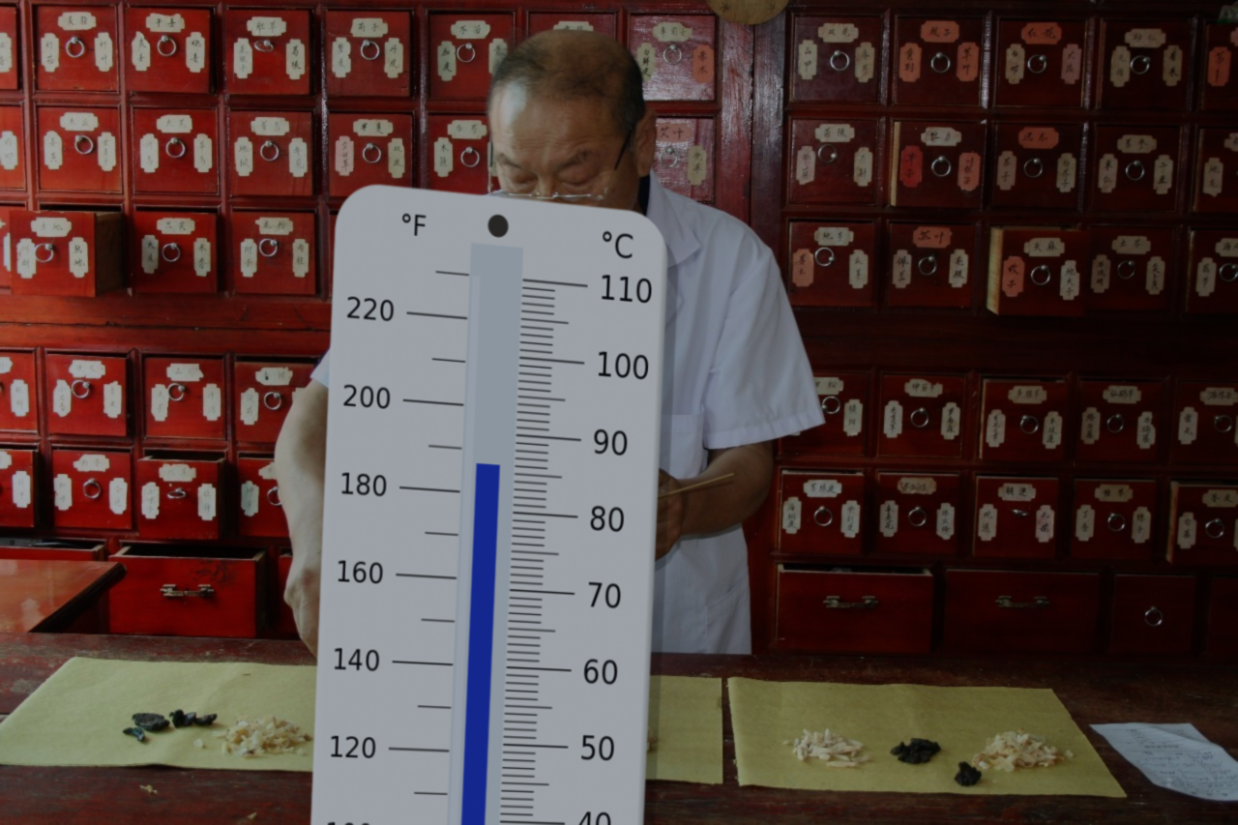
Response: 86 (°C)
